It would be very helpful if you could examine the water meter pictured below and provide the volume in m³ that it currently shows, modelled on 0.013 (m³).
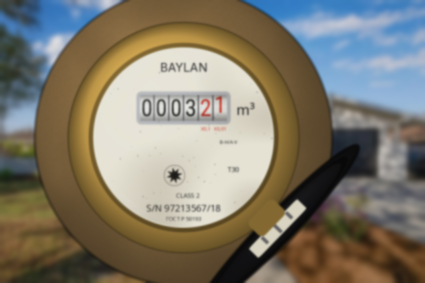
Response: 3.21 (m³)
